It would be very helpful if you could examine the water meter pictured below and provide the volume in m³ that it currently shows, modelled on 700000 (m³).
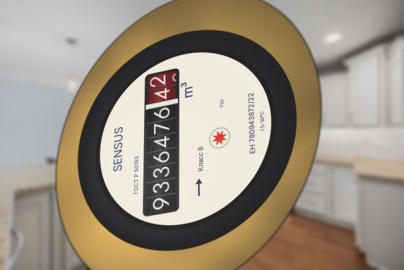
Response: 9336476.42 (m³)
